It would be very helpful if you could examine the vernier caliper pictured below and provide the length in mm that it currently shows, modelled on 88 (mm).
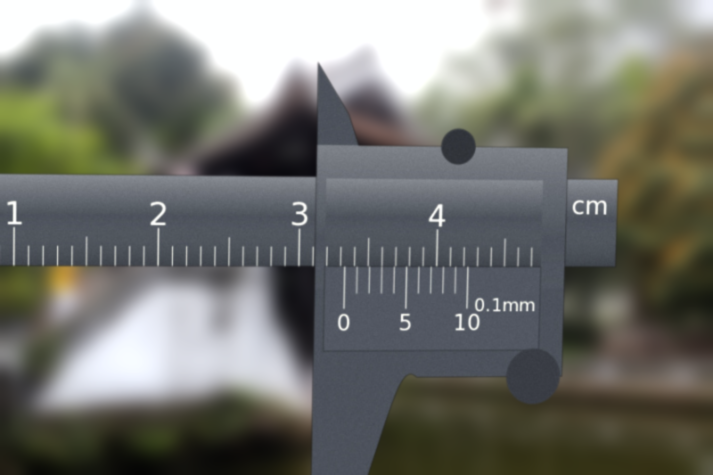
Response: 33.3 (mm)
